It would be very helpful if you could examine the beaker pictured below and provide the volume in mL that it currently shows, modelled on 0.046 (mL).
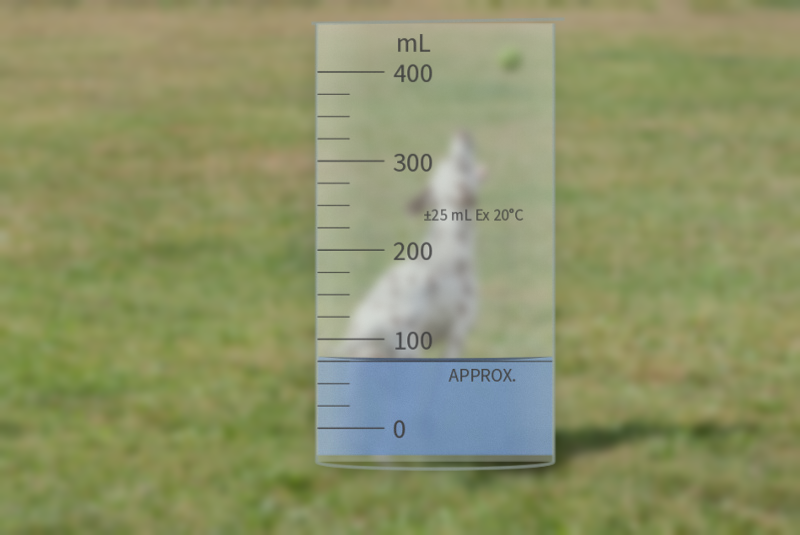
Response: 75 (mL)
